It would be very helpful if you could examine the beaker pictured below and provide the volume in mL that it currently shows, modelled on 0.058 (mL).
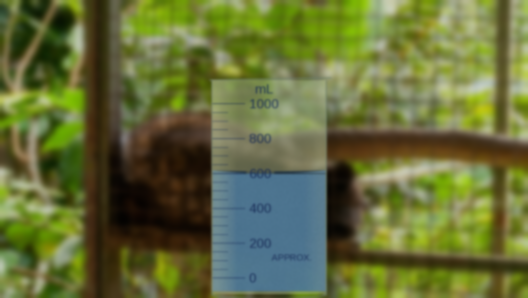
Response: 600 (mL)
